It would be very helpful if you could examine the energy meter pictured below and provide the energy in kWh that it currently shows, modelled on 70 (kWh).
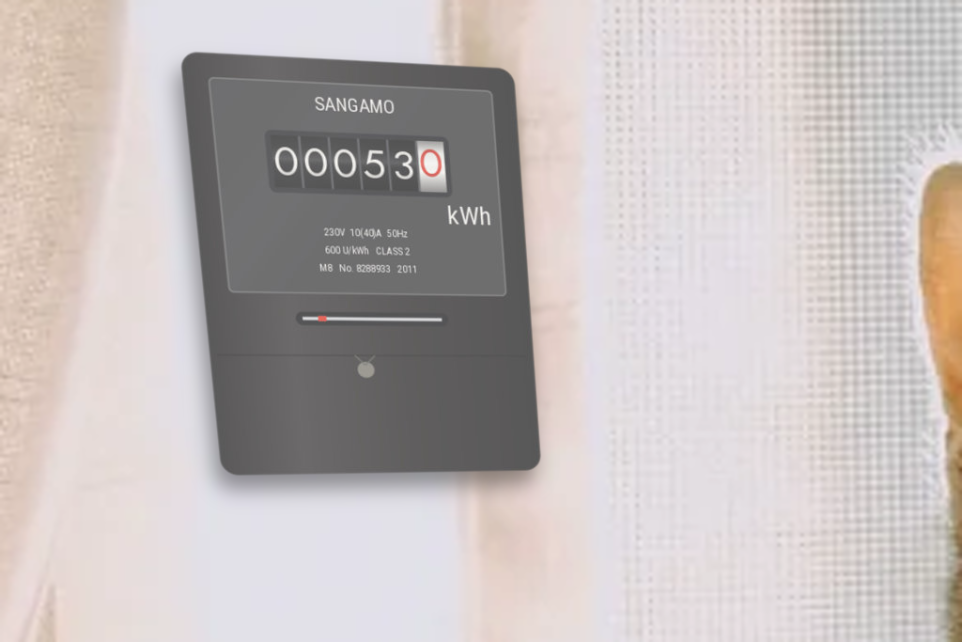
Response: 53.0 (kWh)
